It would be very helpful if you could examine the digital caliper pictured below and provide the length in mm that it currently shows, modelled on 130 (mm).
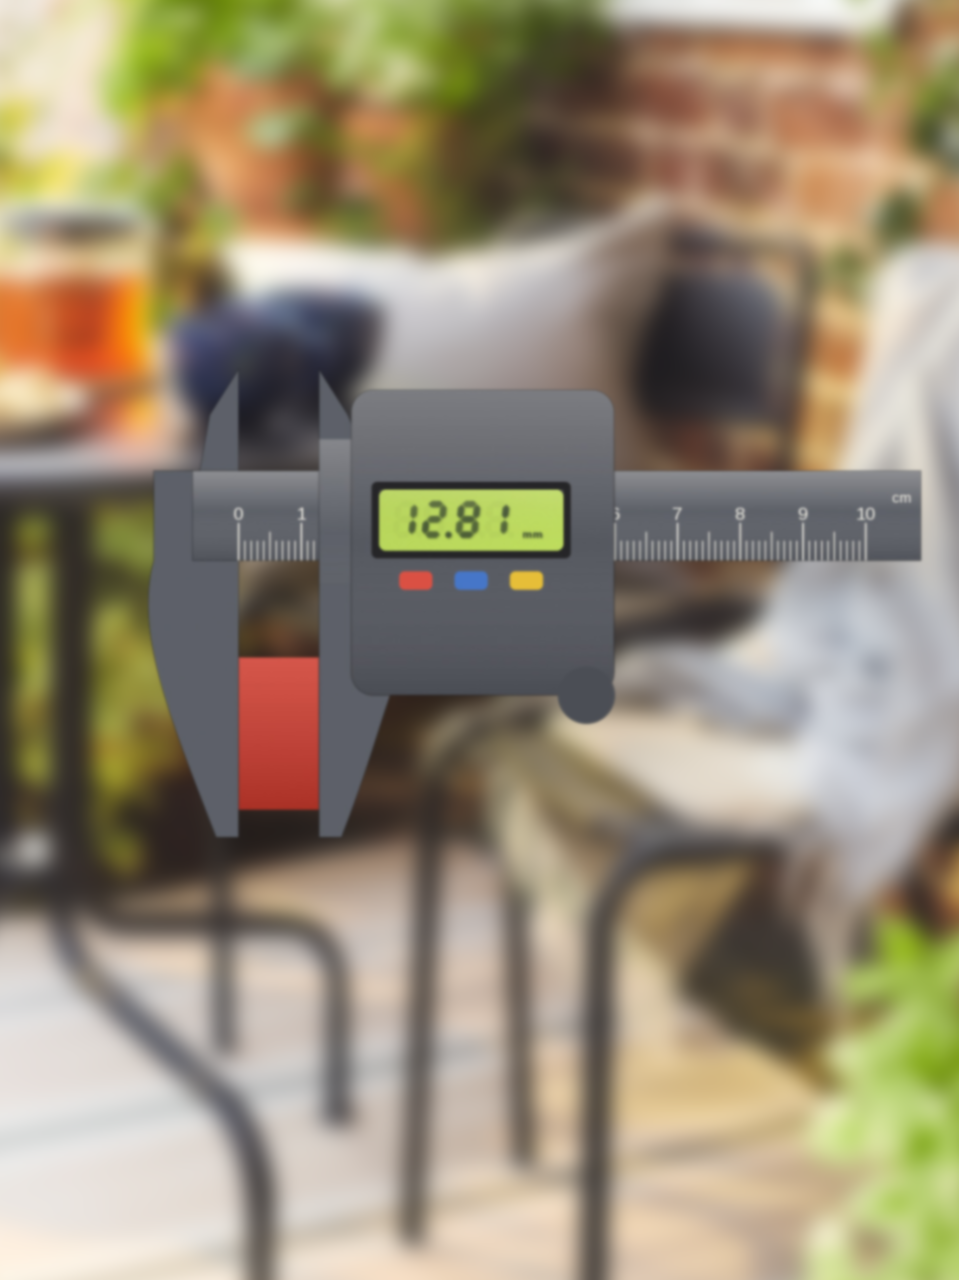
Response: 12.81 (mm)
